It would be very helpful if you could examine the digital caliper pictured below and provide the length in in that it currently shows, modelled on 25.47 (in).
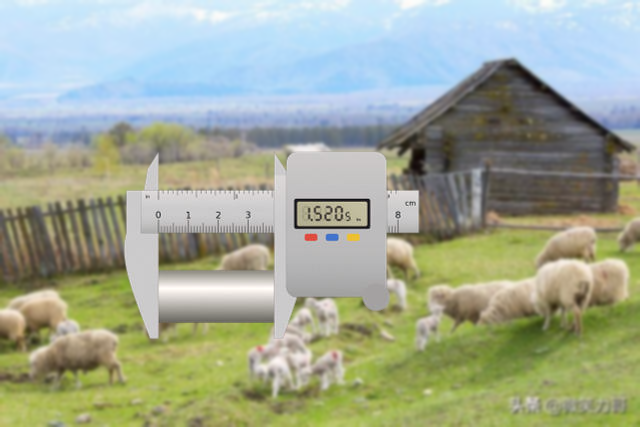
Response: 1.5205 (in)
